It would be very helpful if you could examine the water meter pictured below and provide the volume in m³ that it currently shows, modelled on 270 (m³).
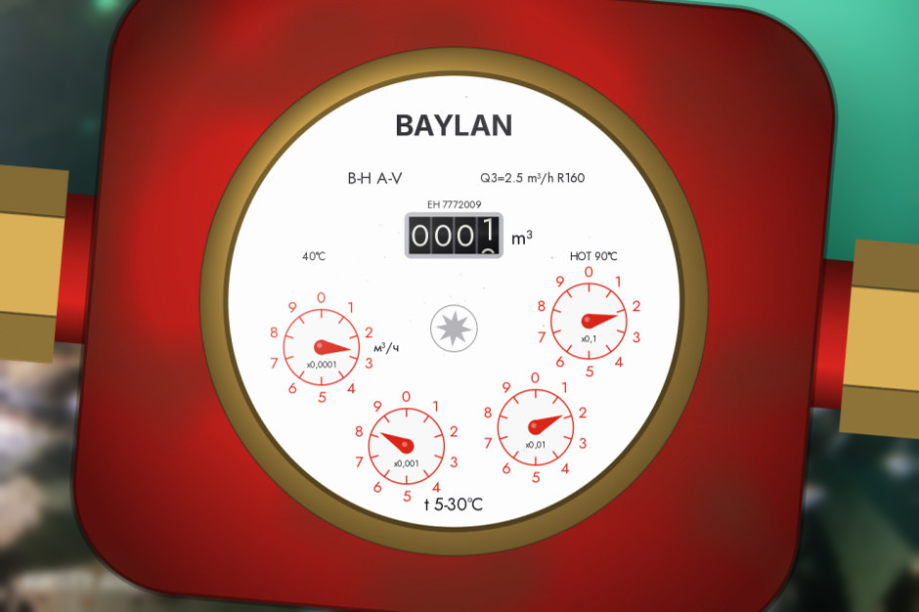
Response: 1.2182 (m³)
